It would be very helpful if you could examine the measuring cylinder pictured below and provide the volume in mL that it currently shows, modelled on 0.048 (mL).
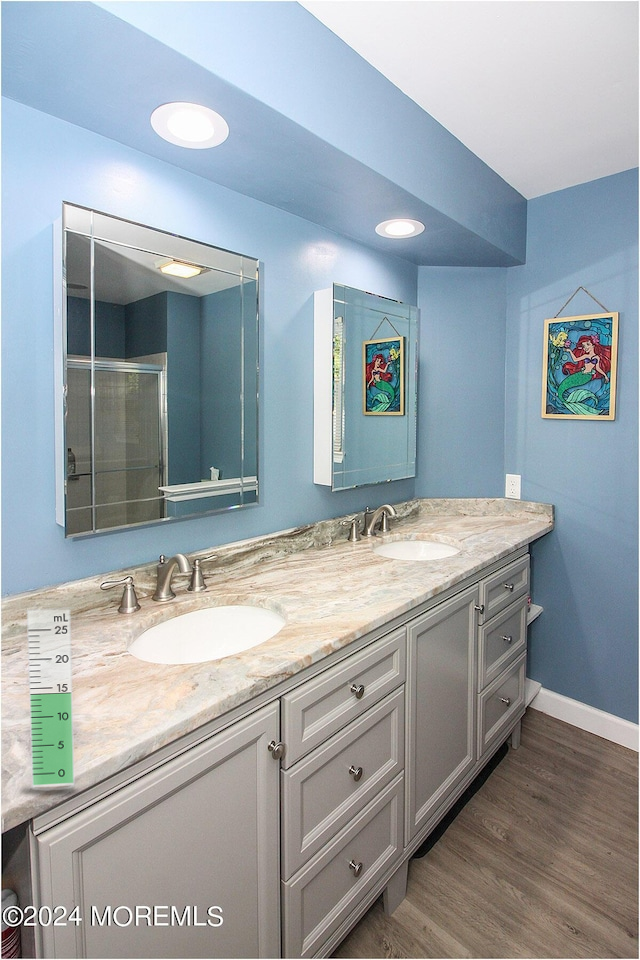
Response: 14 (mL)
